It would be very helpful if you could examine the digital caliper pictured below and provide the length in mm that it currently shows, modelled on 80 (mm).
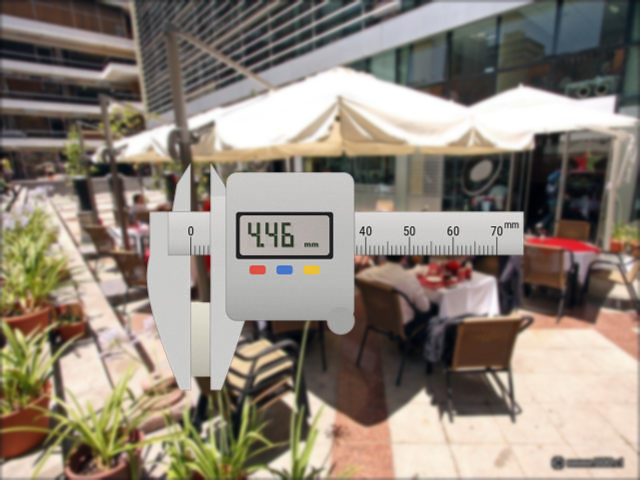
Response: 4.46 (mm)
